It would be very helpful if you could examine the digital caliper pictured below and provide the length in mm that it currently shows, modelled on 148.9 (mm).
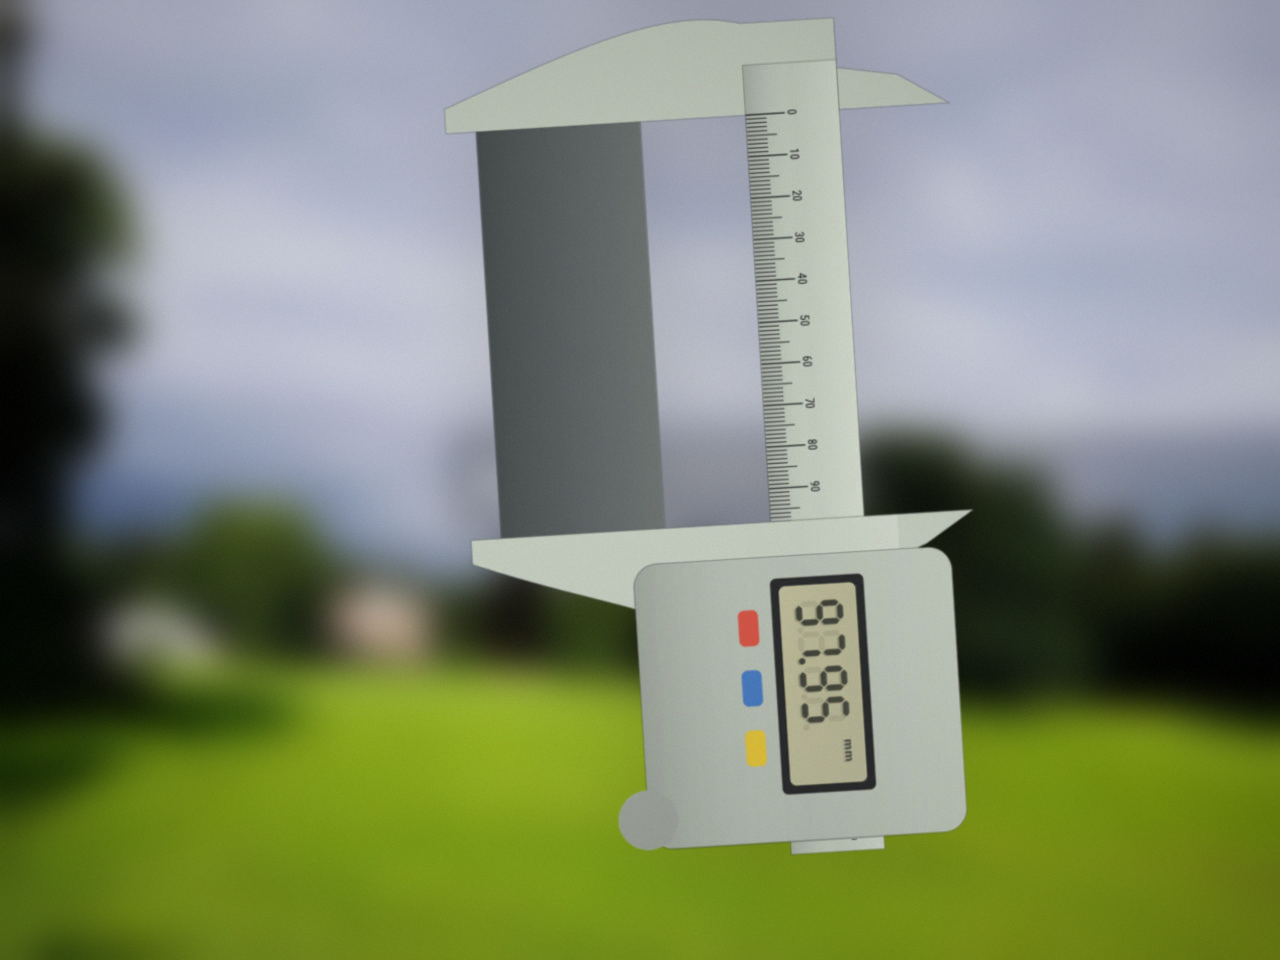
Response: 97.95 (mm)
